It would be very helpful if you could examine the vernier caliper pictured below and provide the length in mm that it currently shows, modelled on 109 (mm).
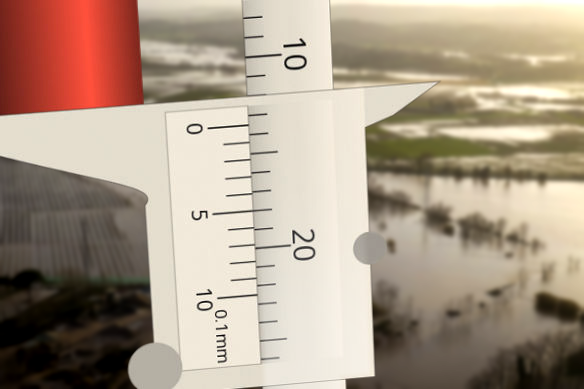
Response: 13.5 (mm)
